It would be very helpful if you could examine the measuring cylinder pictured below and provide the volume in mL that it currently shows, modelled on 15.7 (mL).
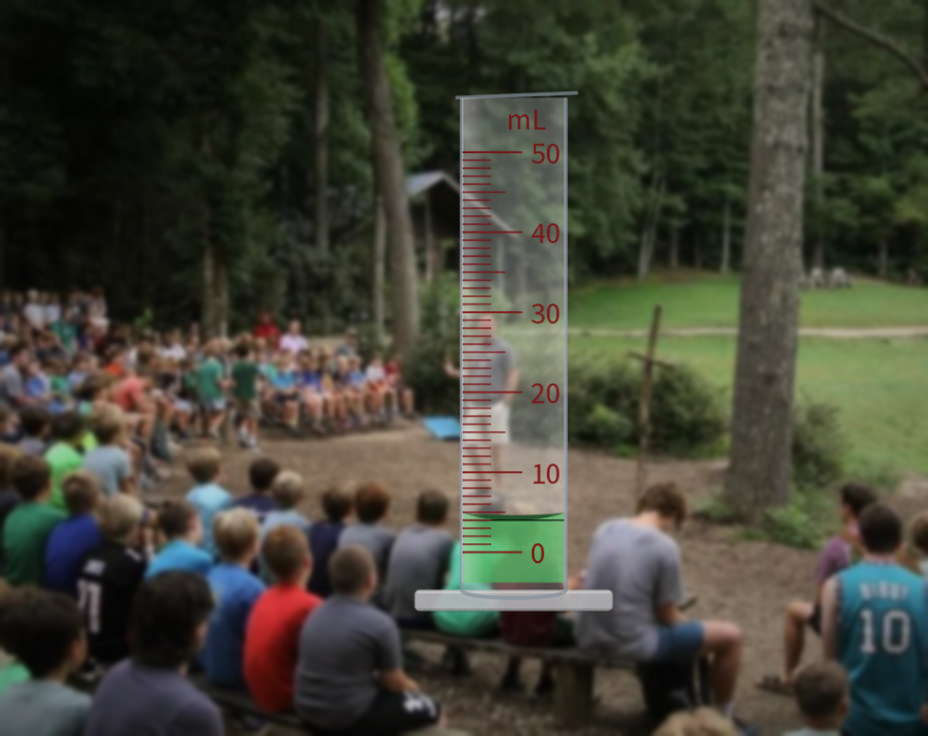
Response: 4 (mL)
